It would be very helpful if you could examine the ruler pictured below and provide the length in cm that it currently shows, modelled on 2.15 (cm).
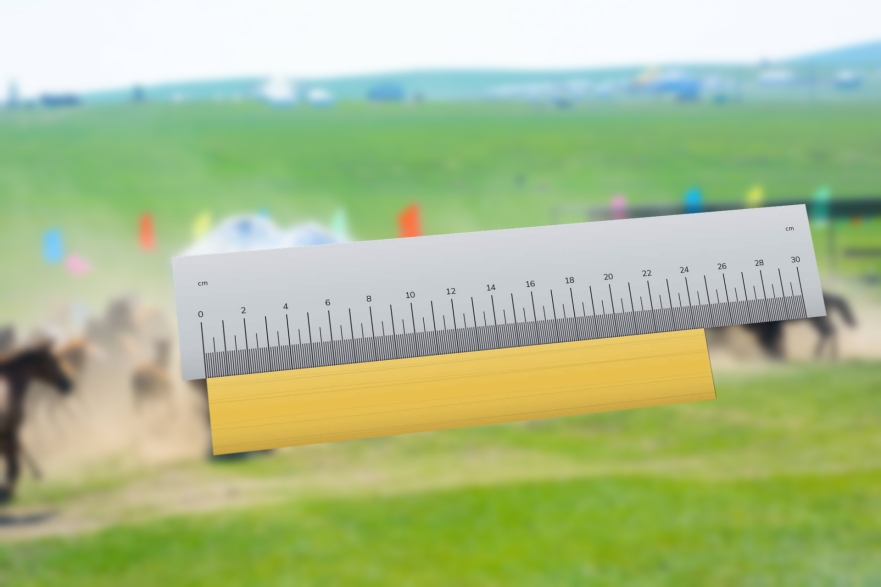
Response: 24.5 (cm)
